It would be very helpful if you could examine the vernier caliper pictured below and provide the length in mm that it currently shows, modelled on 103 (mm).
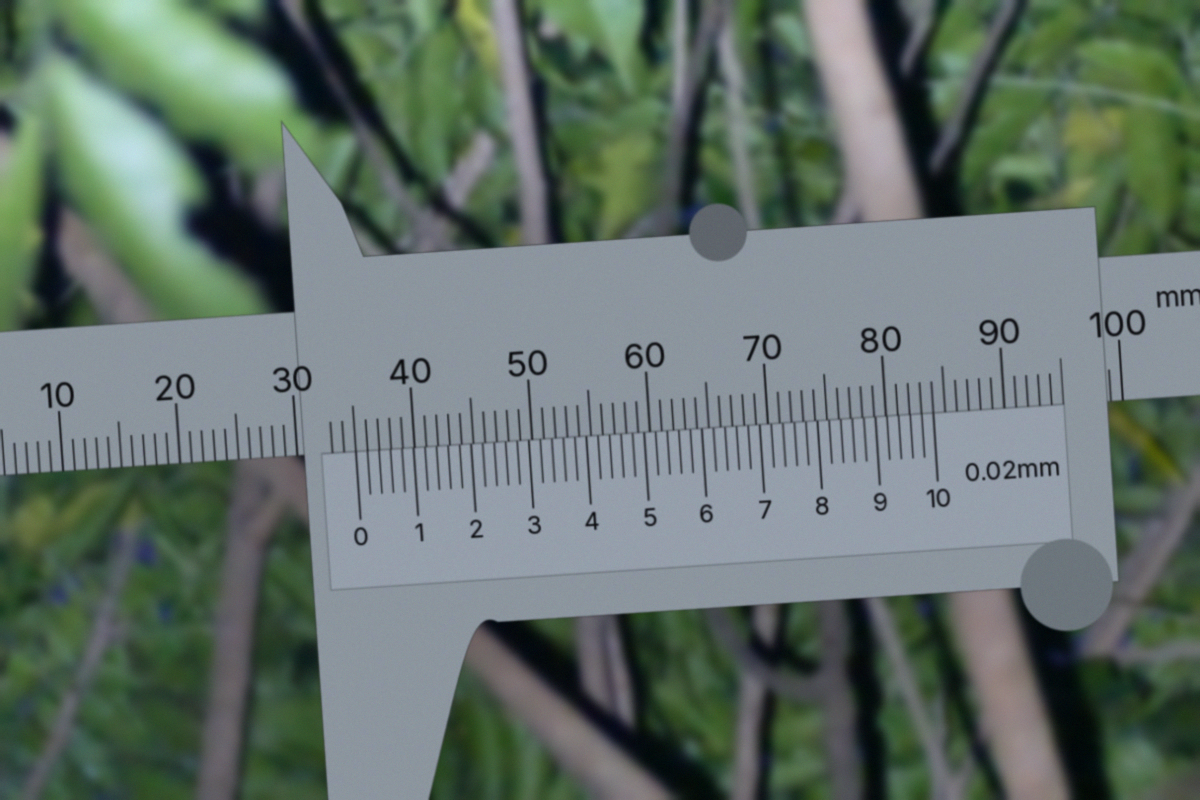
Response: 35.0 (mm)
